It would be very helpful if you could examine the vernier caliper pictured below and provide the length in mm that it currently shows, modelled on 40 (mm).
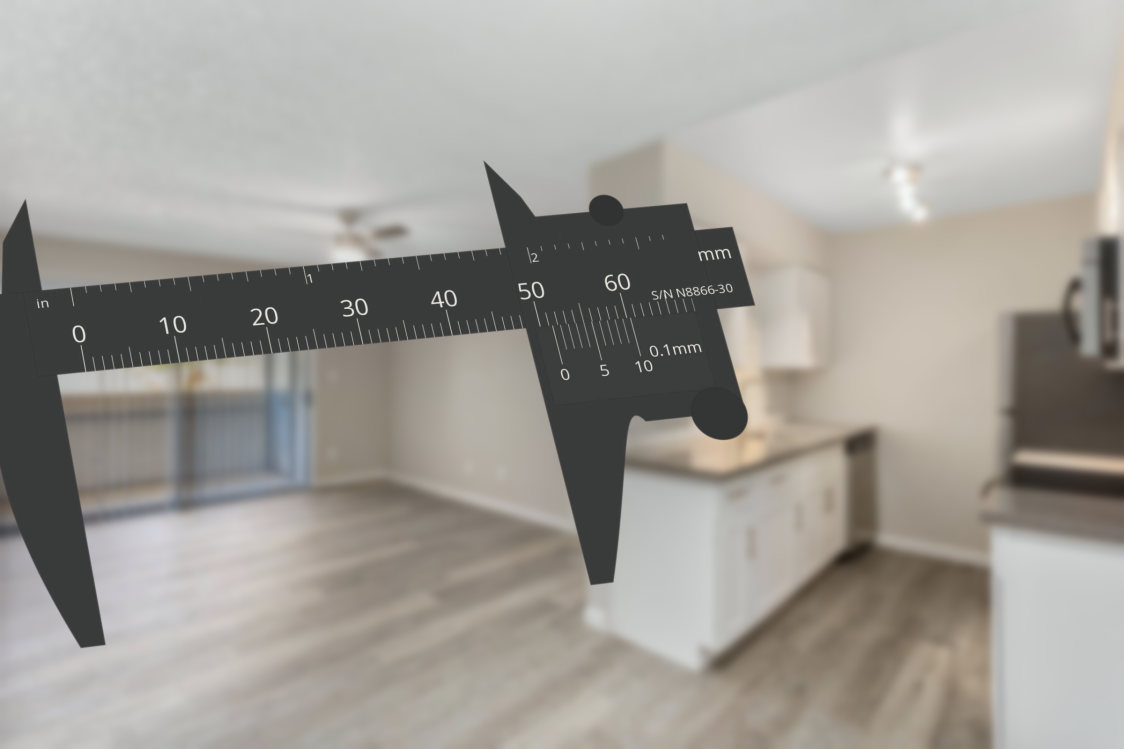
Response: 51.4 (mm)
